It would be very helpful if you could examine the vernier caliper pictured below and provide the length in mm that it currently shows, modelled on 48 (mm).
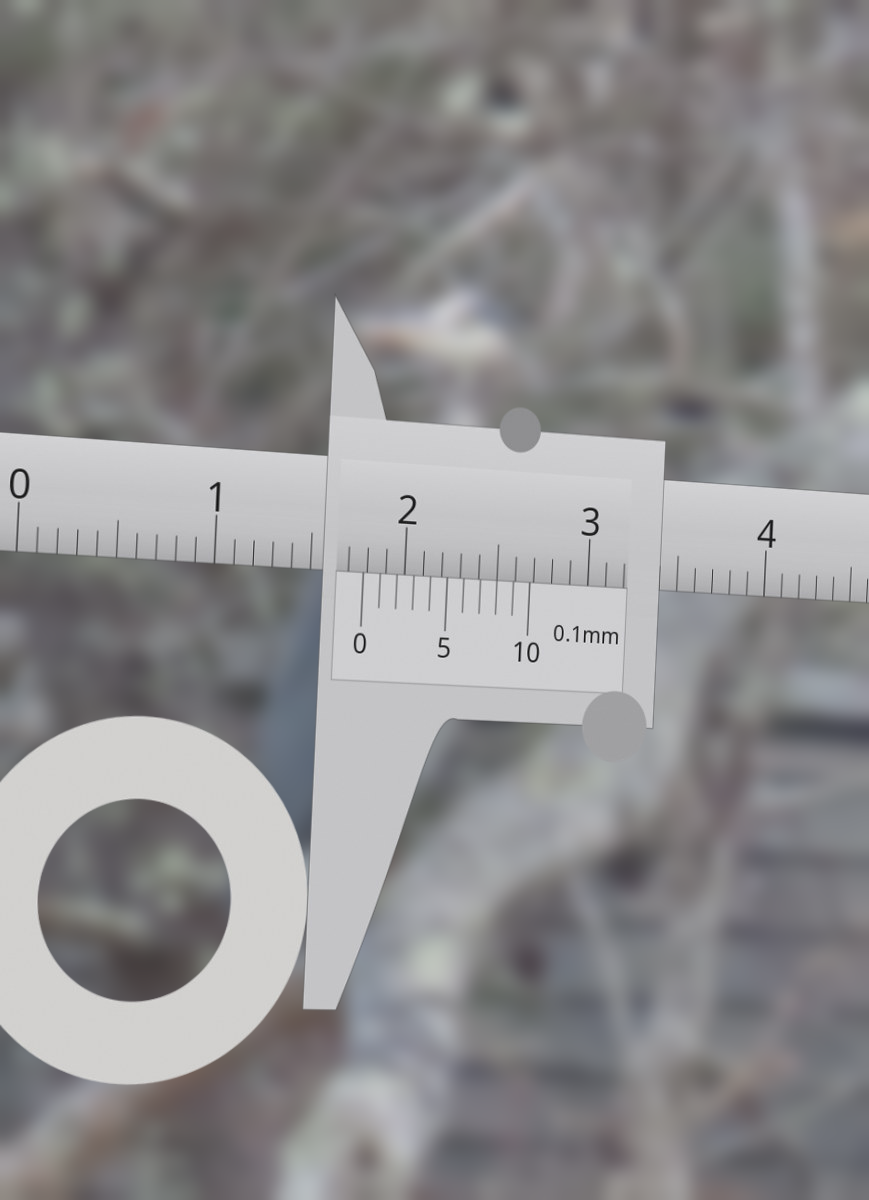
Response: 17.8 (mm)
